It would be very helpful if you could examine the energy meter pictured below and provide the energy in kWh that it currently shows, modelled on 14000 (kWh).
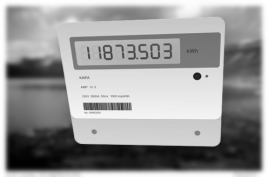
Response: 11873.503 (kWh)
